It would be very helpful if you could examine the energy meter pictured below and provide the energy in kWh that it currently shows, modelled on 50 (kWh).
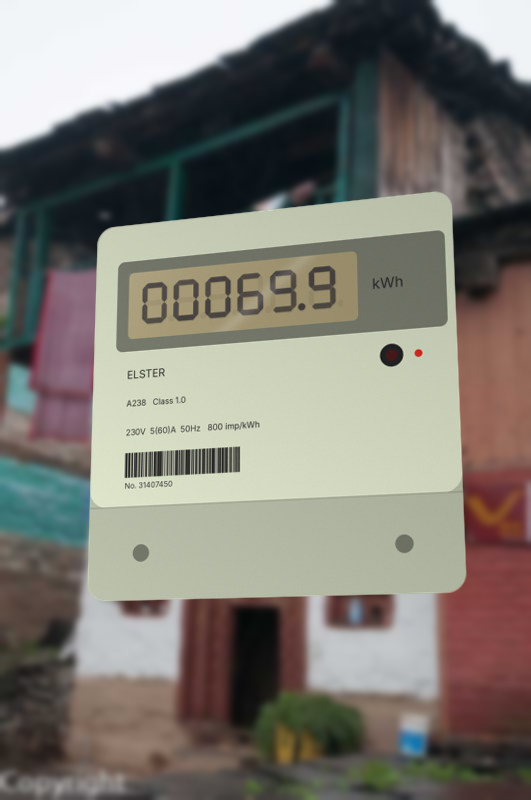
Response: 69.9 (kWh)
